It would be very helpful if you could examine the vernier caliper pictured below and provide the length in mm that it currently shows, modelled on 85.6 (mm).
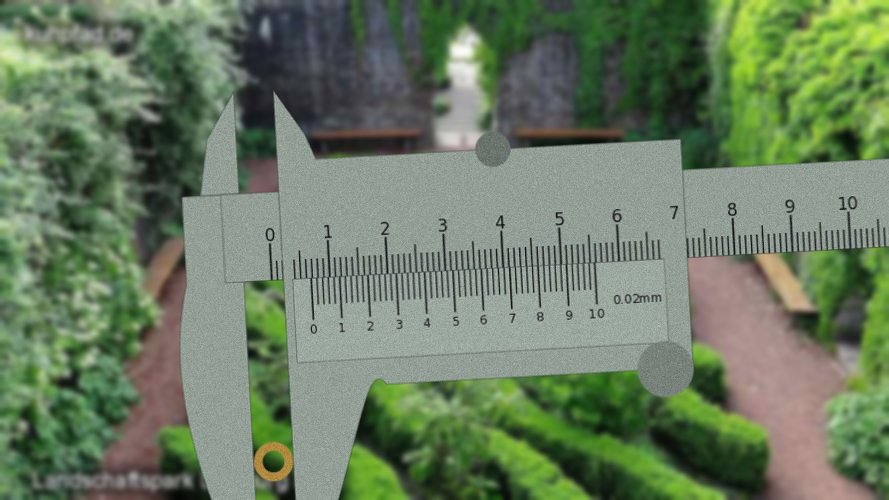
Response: 6.8 (mm)
